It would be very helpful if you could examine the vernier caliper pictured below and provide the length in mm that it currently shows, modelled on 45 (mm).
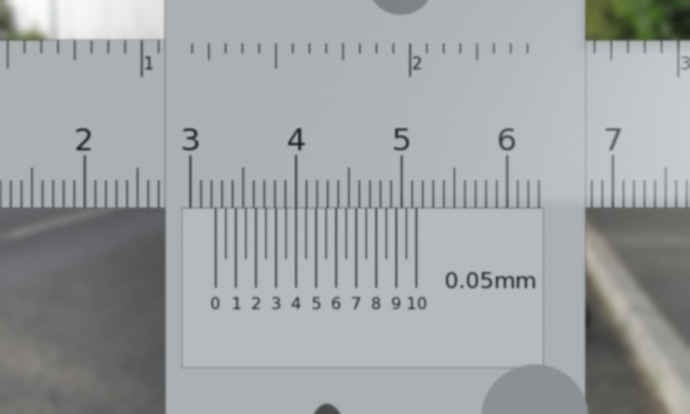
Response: 32.4 (mm)
